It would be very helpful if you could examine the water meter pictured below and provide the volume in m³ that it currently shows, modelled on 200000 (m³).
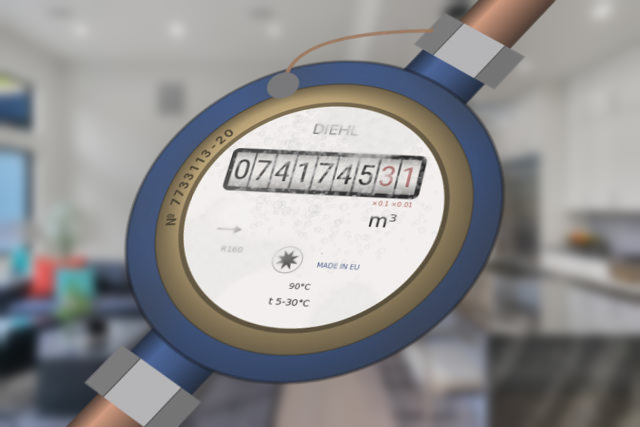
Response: 741745.31 (m³)
